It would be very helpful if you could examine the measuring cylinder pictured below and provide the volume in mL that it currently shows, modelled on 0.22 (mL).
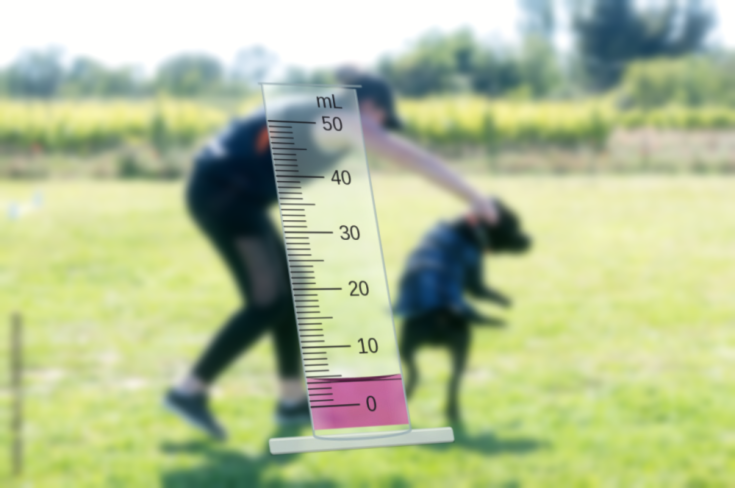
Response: 4 (mL)
